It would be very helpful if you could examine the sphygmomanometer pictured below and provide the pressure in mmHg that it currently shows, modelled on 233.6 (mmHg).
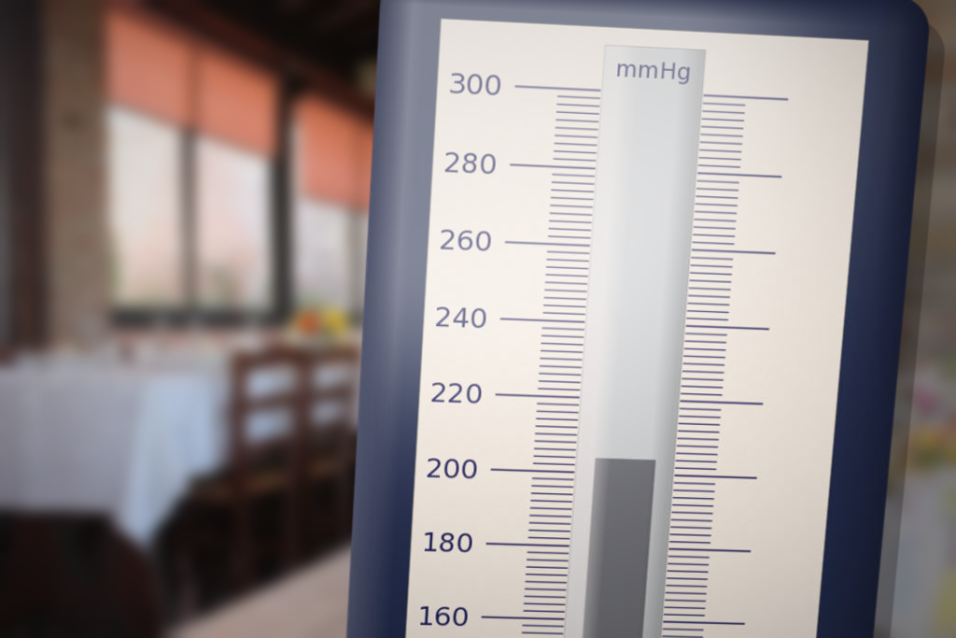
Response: 204 (mmHg)
